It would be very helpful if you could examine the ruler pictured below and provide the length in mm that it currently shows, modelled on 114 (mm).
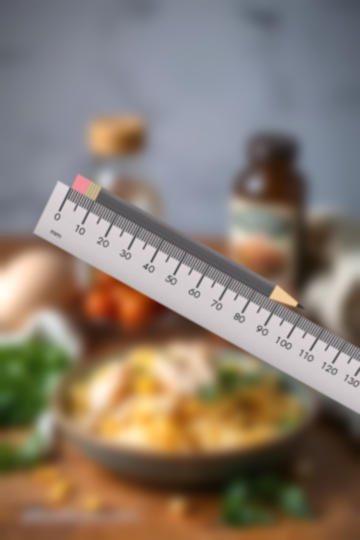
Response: 100 (mm)
